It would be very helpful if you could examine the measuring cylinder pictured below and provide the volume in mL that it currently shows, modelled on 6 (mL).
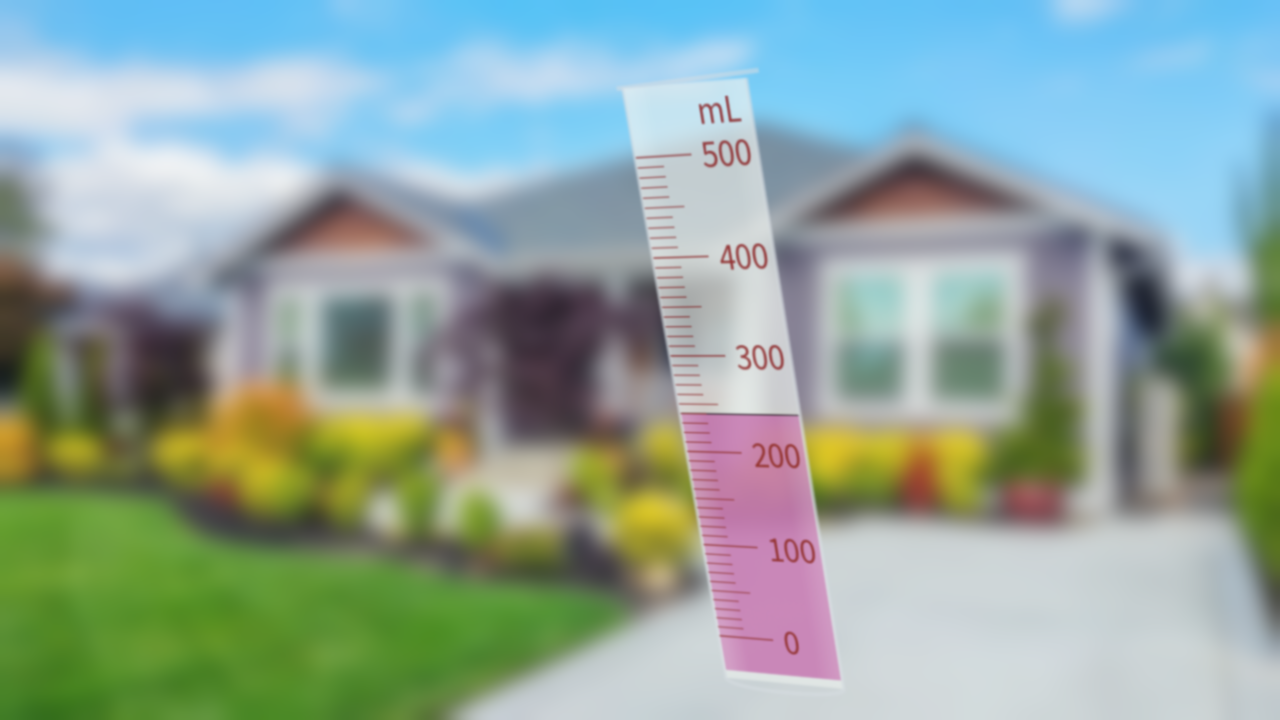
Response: 240 (mL)
